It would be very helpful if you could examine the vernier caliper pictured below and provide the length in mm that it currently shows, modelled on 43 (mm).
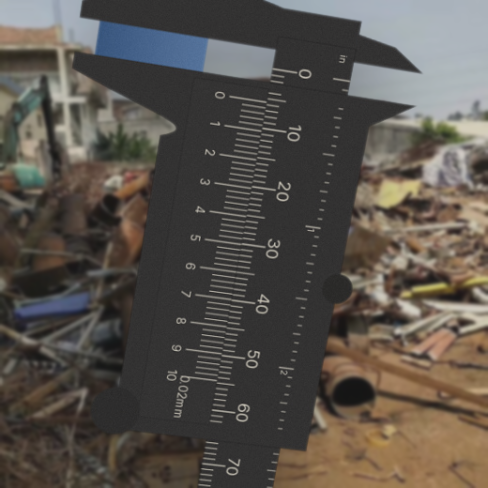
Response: 5.6 (mm)
